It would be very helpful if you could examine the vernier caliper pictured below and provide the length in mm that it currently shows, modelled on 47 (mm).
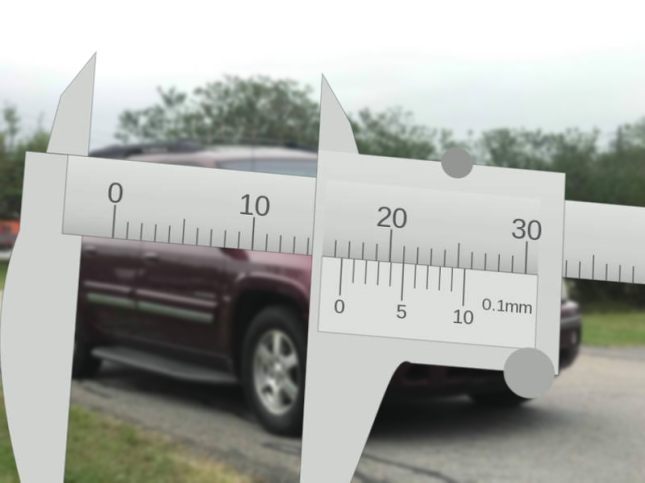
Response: 16.5 (mm)
